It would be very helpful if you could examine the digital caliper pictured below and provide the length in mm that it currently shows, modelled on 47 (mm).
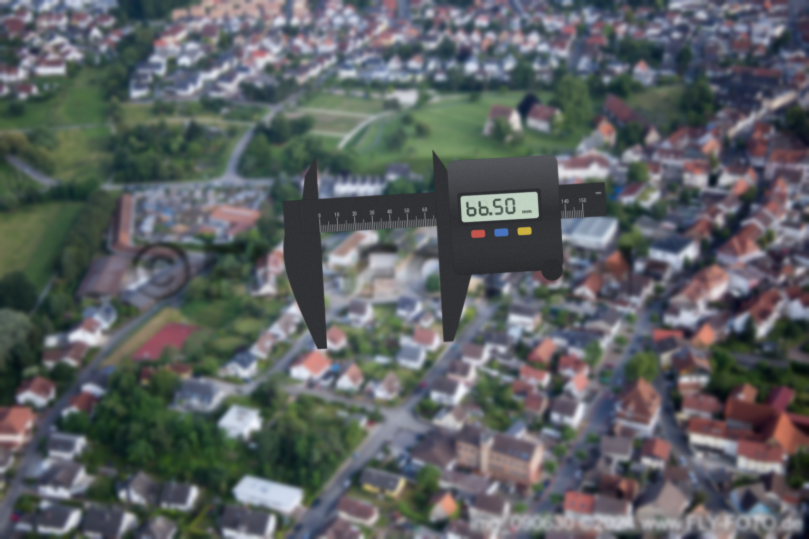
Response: 66.50 (mm)
